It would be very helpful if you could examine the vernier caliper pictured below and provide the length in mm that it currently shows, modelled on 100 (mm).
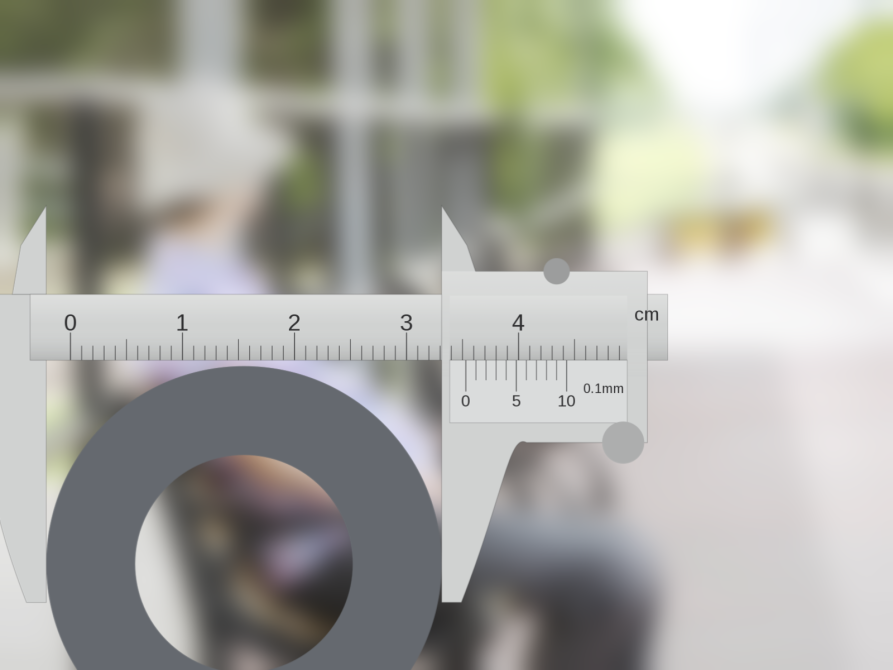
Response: 35.3 (mm)
